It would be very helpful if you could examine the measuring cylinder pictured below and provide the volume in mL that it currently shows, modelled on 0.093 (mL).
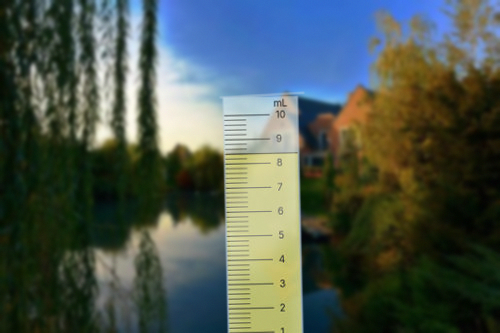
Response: 8.4 (mL)
